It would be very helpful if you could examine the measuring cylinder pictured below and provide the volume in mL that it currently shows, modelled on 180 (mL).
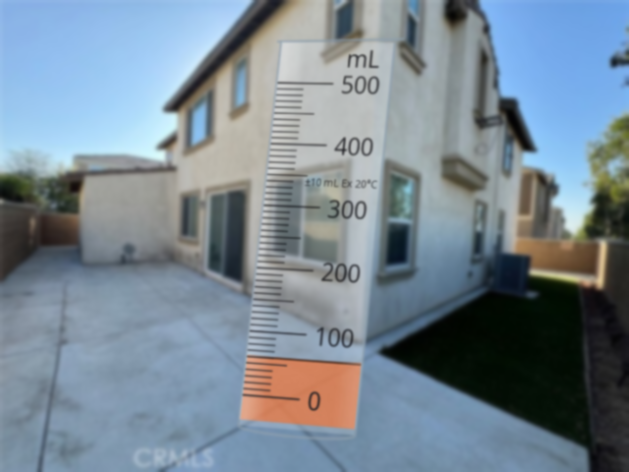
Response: 60 (mL)
